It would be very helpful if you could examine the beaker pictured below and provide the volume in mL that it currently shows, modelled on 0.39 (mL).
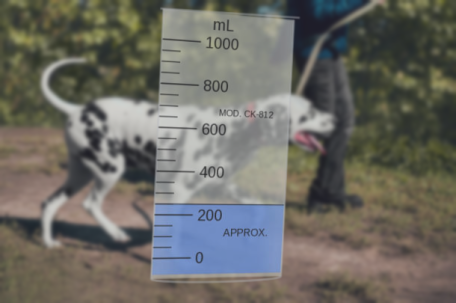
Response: 250 (mL)
